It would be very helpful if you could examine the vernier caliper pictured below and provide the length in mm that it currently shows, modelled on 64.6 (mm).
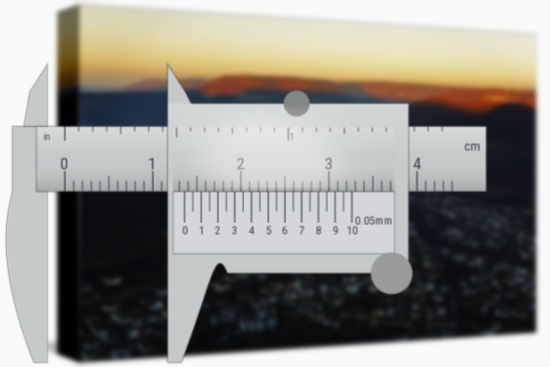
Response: 13.6 (mm)
